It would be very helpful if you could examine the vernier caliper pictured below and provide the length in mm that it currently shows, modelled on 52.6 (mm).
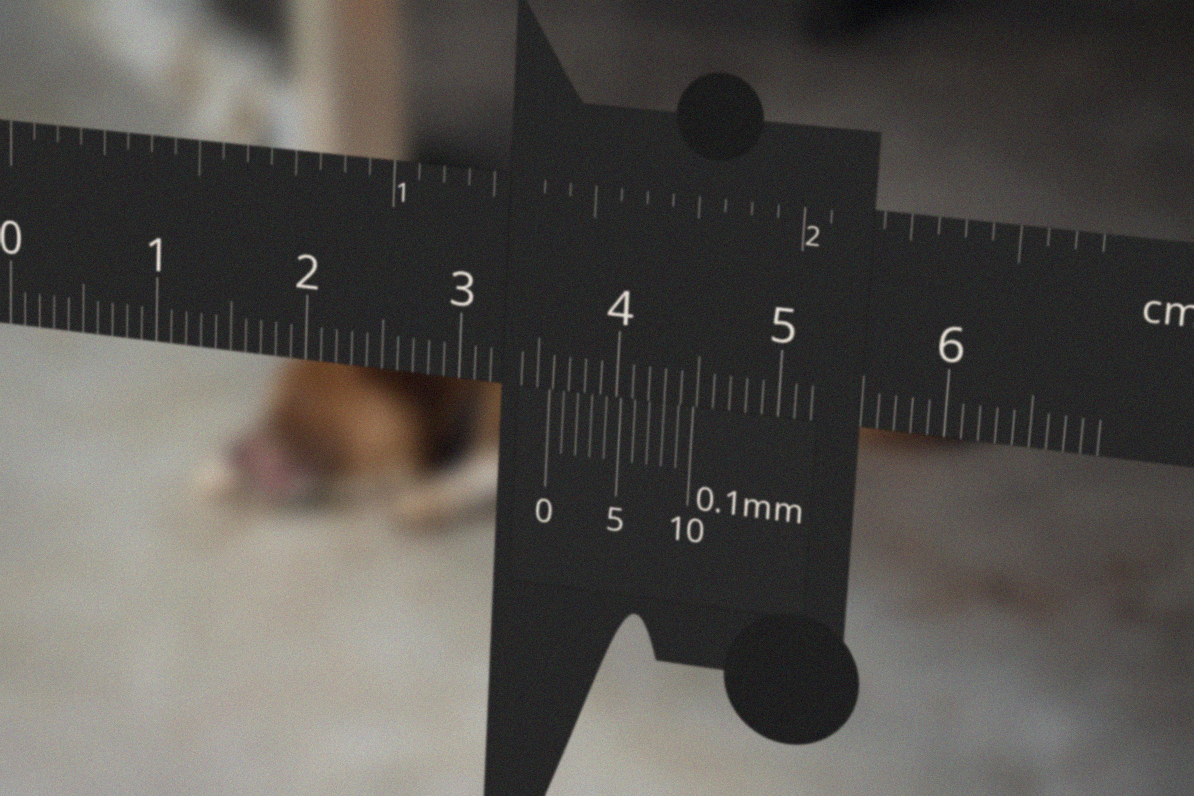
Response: 35.8 (mm)
